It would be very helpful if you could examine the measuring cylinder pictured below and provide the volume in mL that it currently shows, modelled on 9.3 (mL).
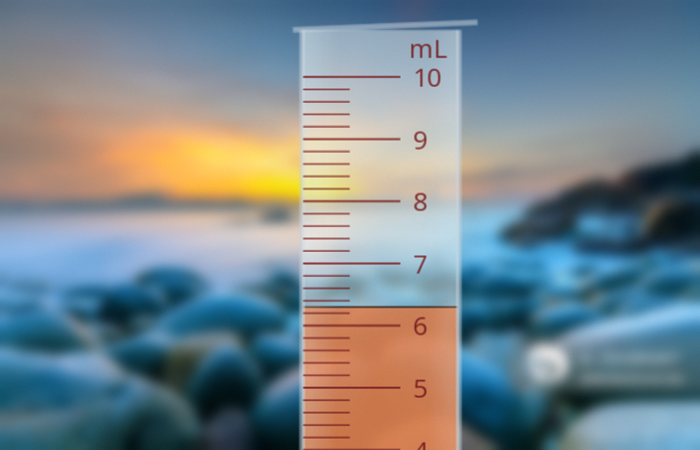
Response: 6.3 (mL)
